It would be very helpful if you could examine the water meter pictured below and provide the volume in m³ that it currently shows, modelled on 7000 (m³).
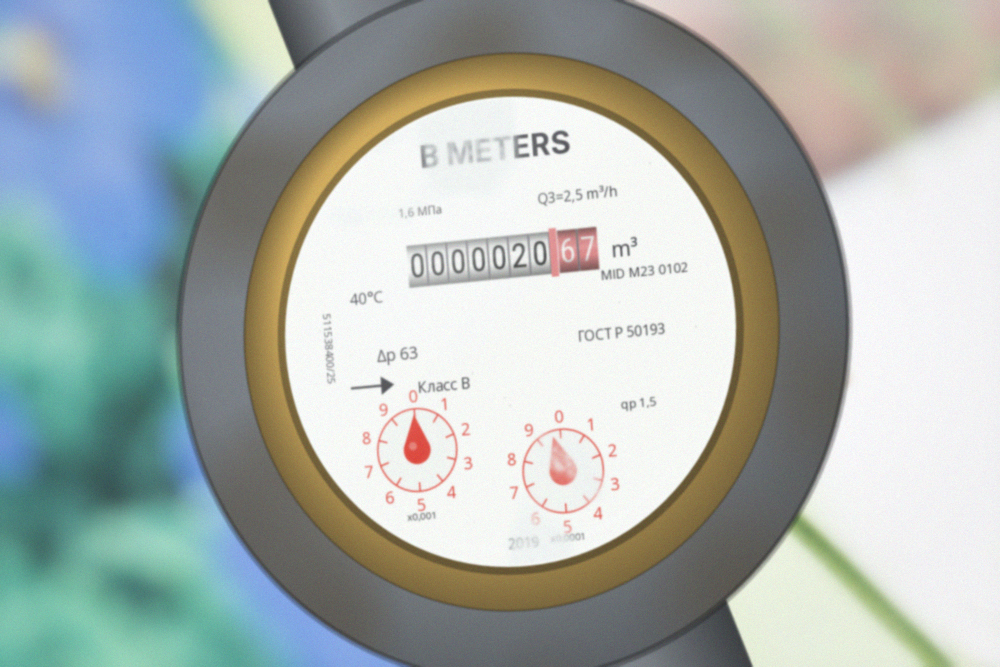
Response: 20.6699 (m³)
